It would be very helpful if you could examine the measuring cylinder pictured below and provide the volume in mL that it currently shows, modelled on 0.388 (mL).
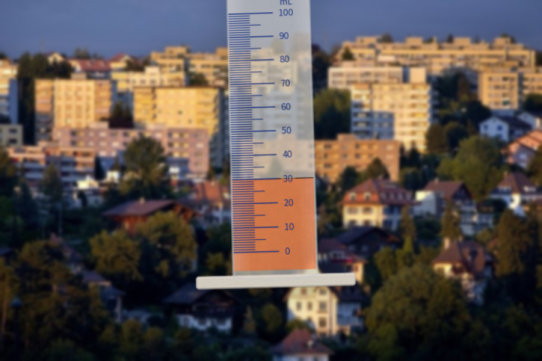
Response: 30 (mL)
